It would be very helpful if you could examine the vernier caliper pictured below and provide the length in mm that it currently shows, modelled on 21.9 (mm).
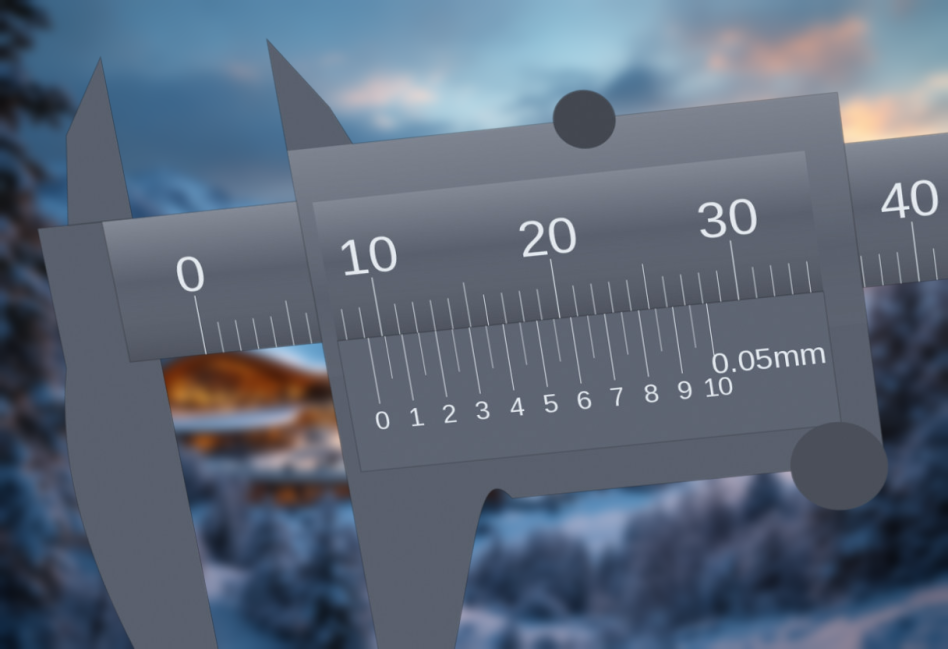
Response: 9.2 (mm)
